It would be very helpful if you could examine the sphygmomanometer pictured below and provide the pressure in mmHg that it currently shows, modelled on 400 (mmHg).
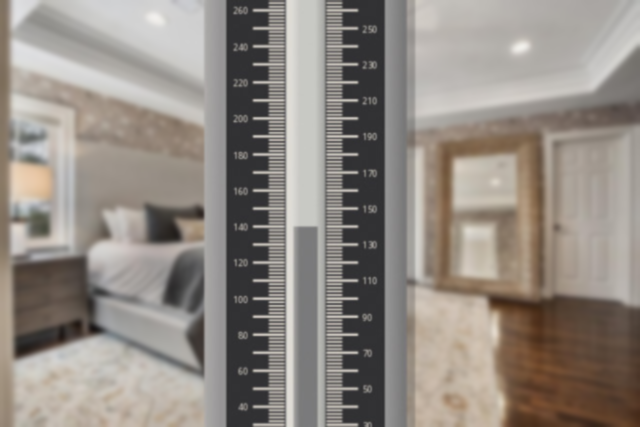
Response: 140 (mmHg)
